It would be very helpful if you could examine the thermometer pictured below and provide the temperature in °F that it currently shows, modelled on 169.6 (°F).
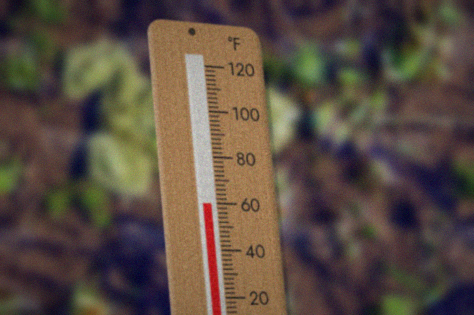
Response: 60 (°F)
